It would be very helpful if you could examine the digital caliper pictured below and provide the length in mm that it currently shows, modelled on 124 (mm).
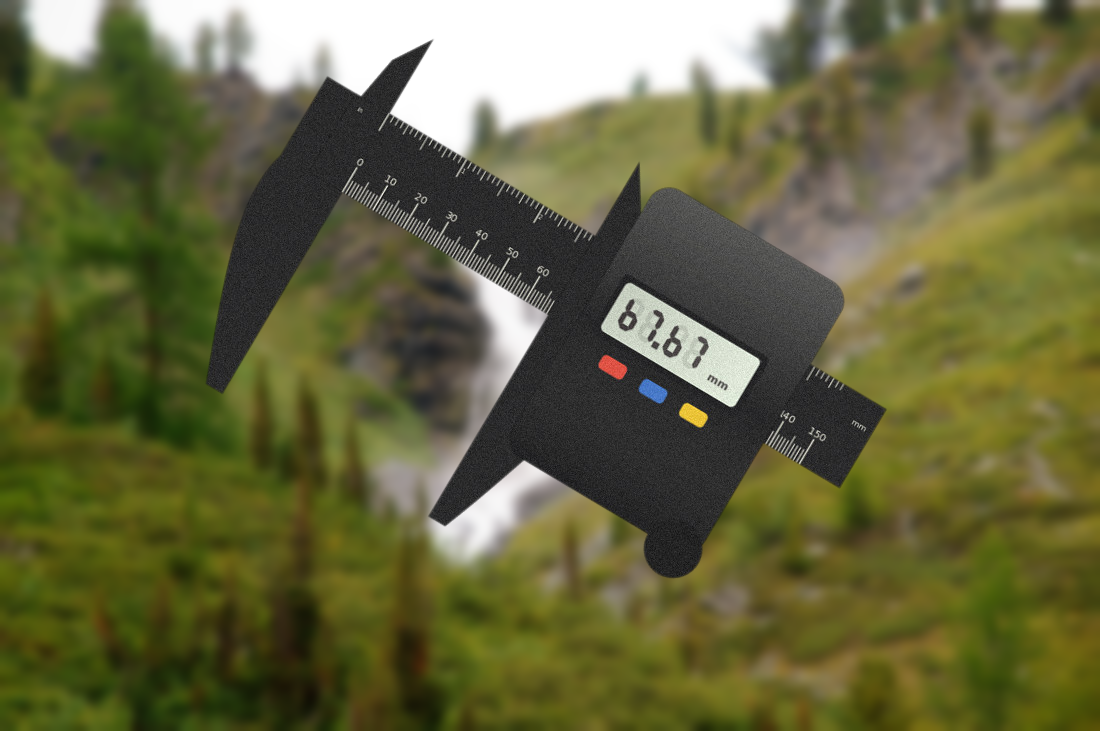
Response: 67.67 (mm)
